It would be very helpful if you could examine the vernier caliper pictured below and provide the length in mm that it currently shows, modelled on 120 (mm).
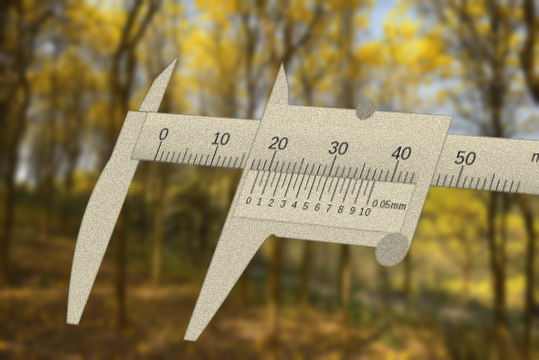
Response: 18.4 (mm)
